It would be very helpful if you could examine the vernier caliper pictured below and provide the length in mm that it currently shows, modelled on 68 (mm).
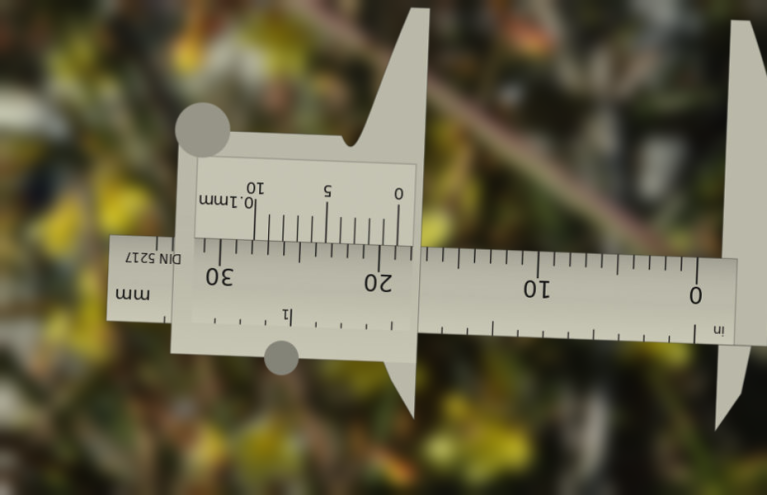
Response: 18.9 (mm)
